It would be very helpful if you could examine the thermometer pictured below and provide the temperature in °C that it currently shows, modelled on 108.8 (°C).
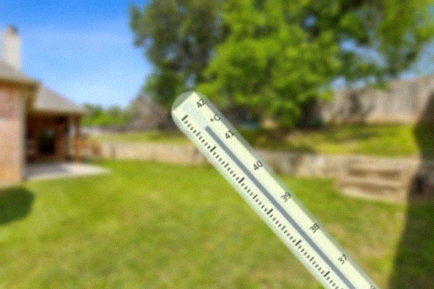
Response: 41.5 (°C)
